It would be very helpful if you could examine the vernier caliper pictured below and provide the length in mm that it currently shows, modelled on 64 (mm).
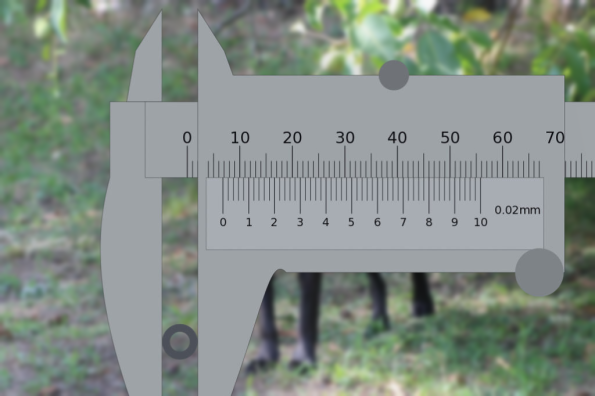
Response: 6.8 (mm)
